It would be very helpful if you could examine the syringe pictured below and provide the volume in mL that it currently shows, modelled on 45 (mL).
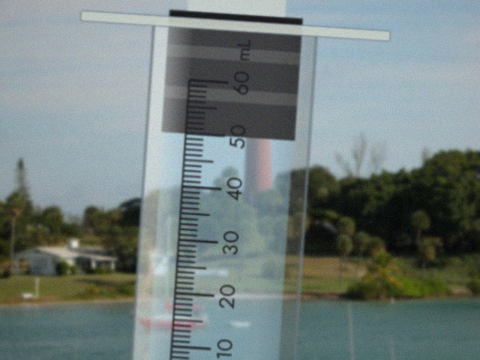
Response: 50 (mL)
